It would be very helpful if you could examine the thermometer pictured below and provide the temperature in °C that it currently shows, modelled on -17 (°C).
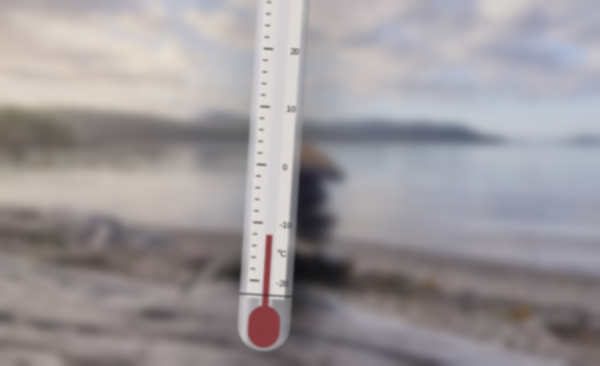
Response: -12 (°C)
